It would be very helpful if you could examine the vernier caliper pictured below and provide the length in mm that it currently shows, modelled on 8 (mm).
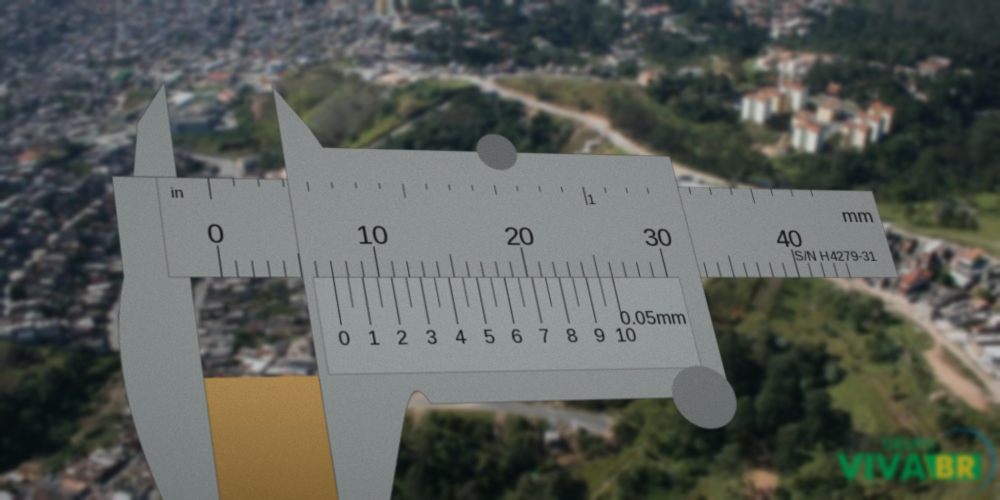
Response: 7.0 (mm)
